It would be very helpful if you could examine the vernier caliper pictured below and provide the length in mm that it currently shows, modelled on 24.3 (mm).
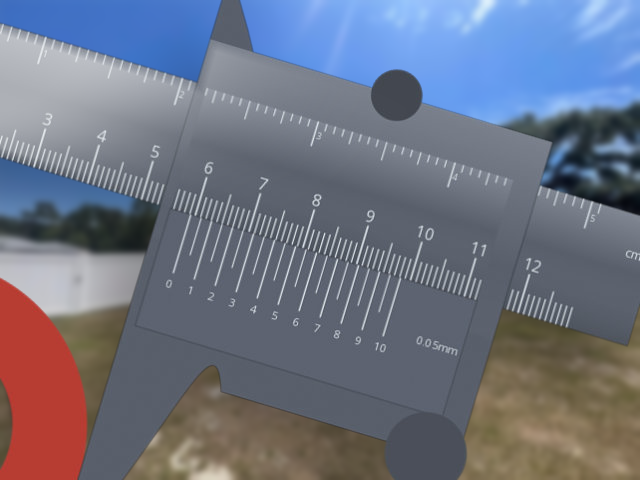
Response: 59.2 (mm)
